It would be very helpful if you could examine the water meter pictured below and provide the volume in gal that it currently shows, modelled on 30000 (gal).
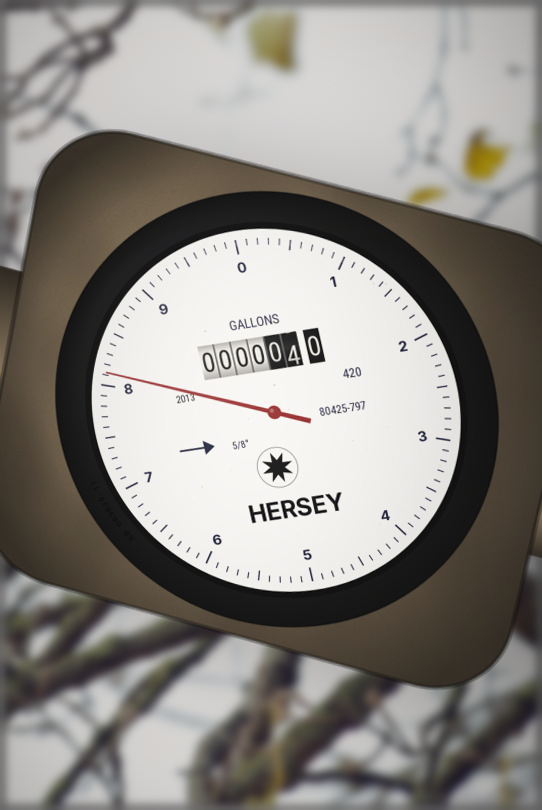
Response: 38.1 (gal)
